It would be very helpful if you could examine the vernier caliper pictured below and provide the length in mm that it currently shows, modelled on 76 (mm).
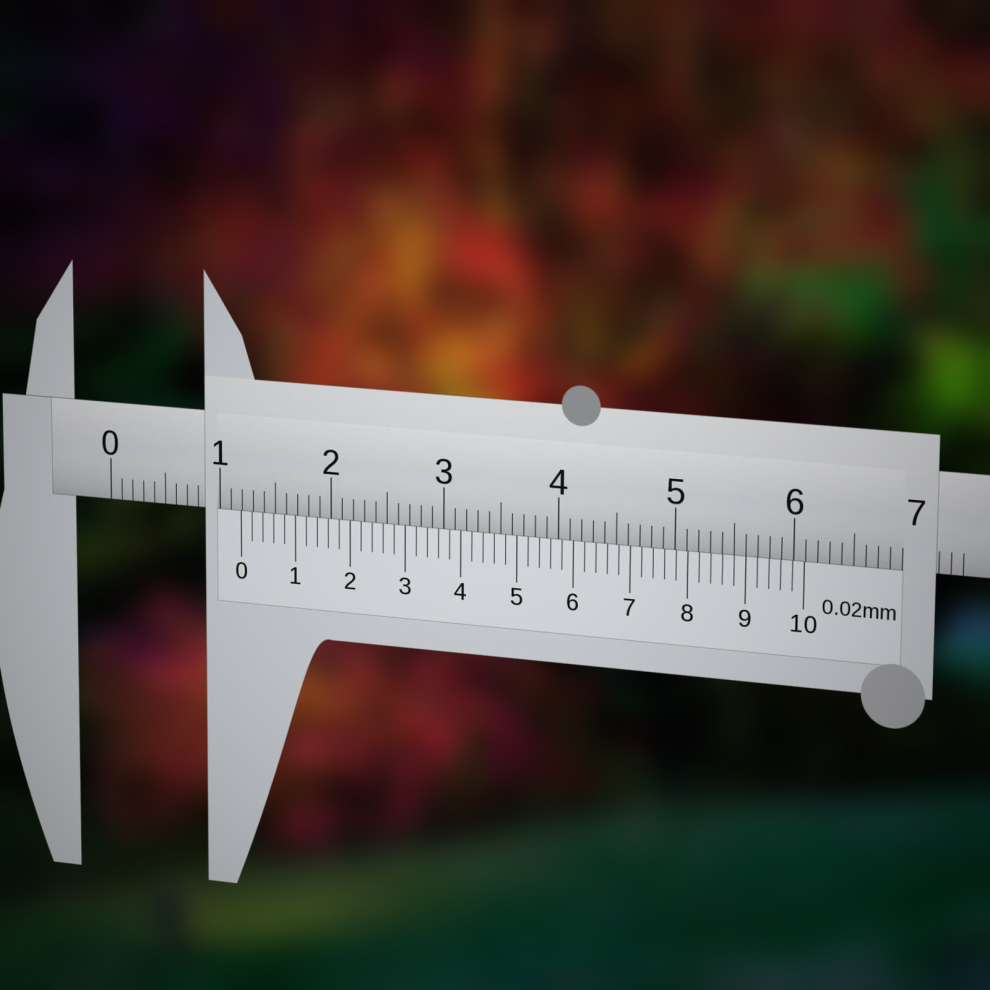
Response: 11.9 (mm)
